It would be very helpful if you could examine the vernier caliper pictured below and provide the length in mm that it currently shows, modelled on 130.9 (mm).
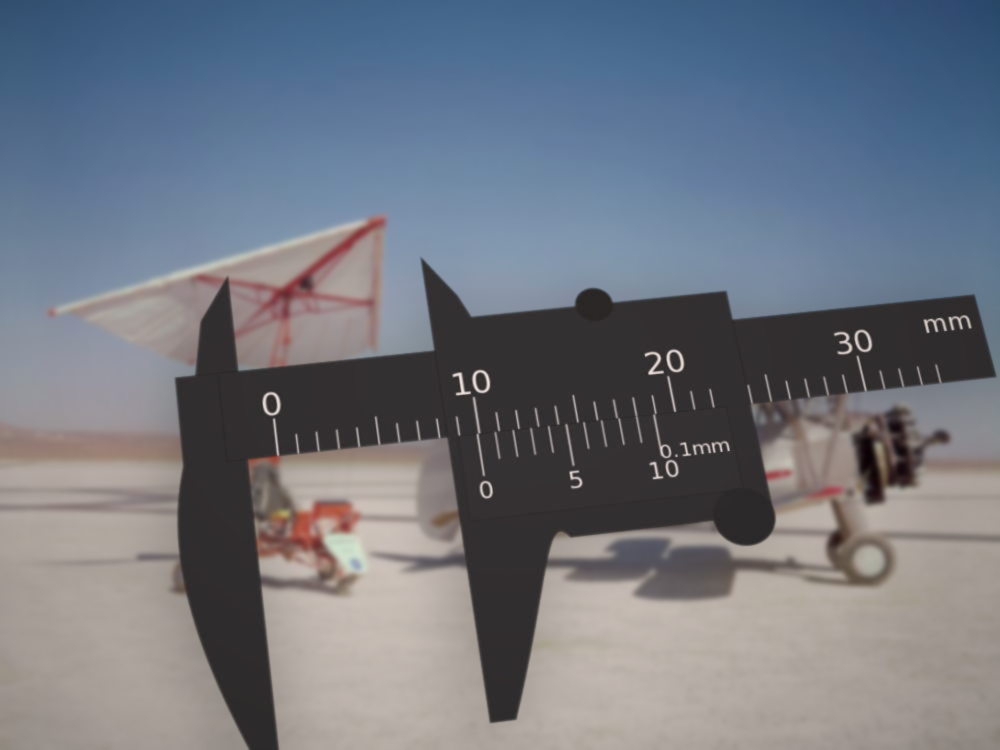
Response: 9.9 (mm)
